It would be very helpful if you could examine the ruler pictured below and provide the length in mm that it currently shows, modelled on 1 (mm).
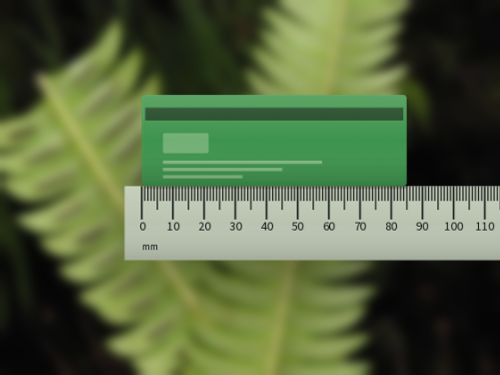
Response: 85 (mm)
